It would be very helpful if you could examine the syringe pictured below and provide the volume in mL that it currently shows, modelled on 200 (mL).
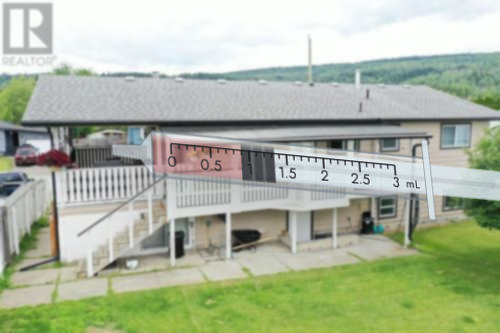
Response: 0.9 (mL)
